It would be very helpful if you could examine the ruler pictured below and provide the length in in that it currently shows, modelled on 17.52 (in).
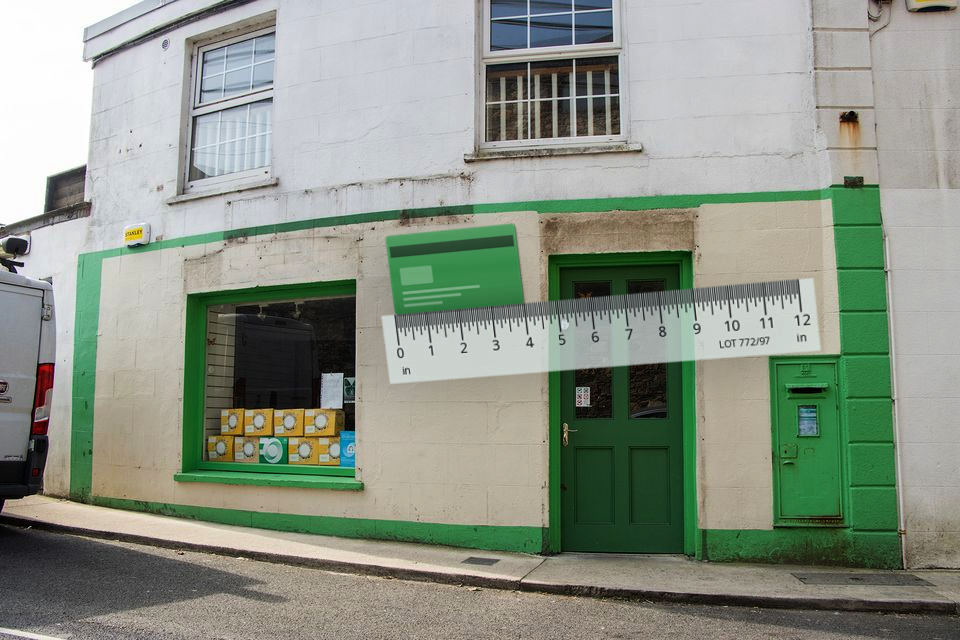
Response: 4 (in)
